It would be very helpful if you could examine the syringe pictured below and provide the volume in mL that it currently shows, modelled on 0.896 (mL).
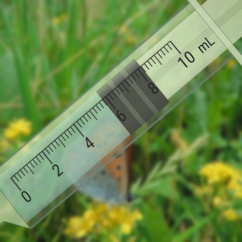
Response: 5.8 (mL)
